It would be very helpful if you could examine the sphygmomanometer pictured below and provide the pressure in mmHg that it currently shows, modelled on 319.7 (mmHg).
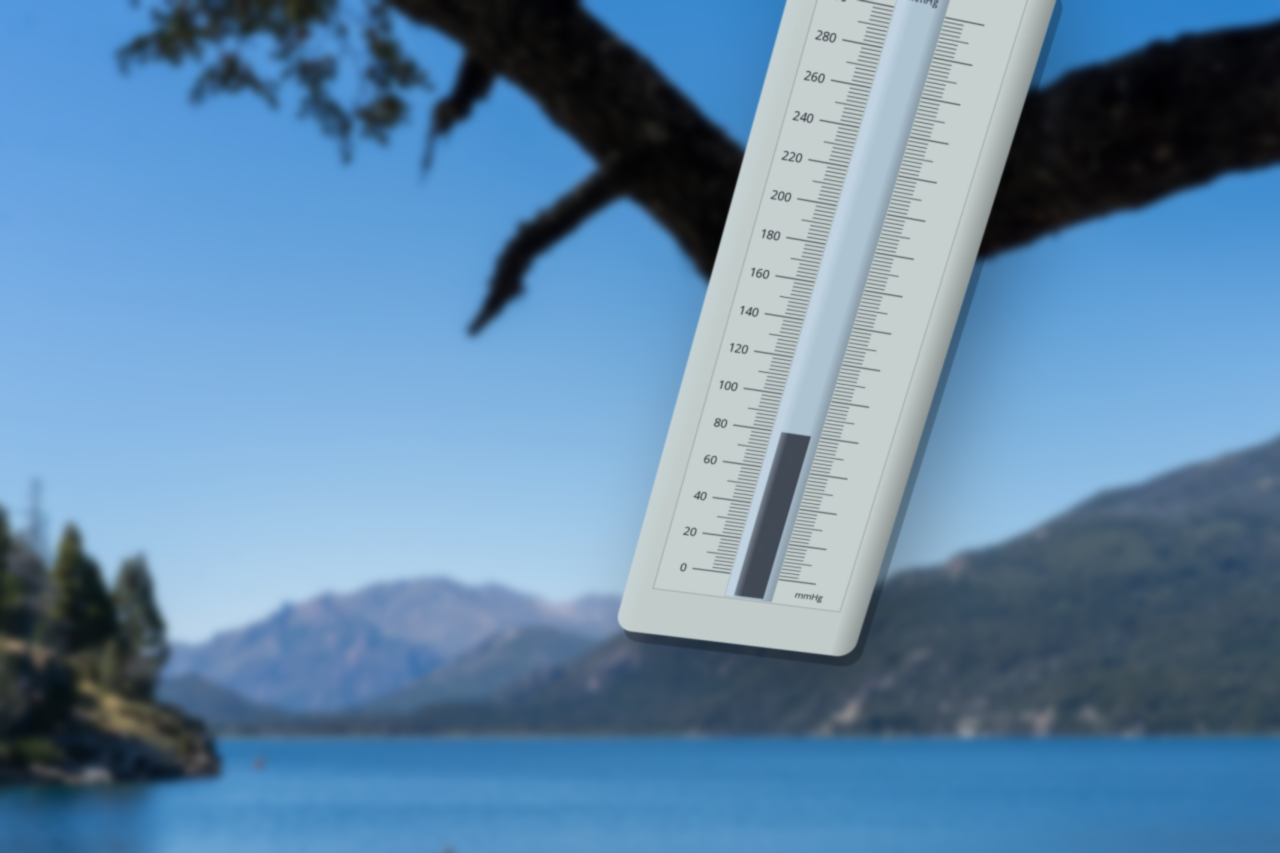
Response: 80 (mmHg)
